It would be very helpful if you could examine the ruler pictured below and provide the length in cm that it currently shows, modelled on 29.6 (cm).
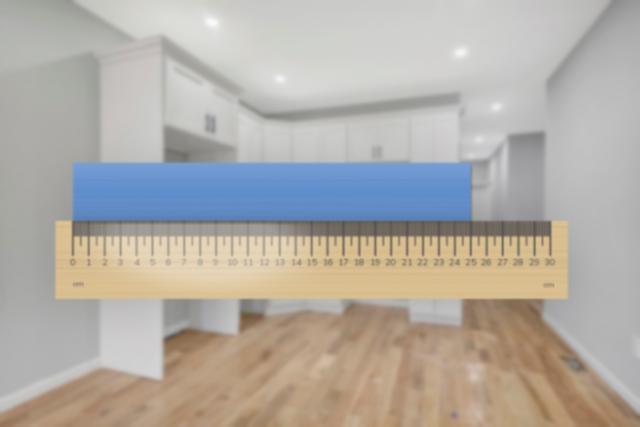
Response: 25 (cm)
